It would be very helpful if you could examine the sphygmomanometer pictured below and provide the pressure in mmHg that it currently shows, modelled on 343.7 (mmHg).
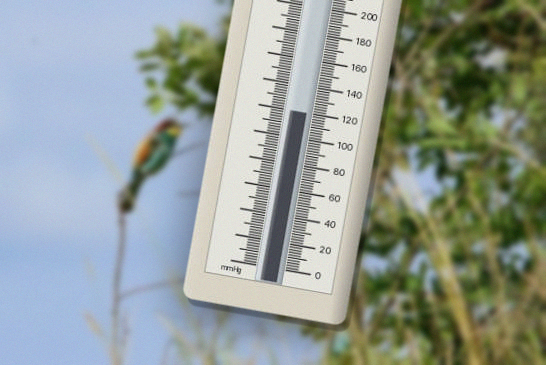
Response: 120 (mmHg)
